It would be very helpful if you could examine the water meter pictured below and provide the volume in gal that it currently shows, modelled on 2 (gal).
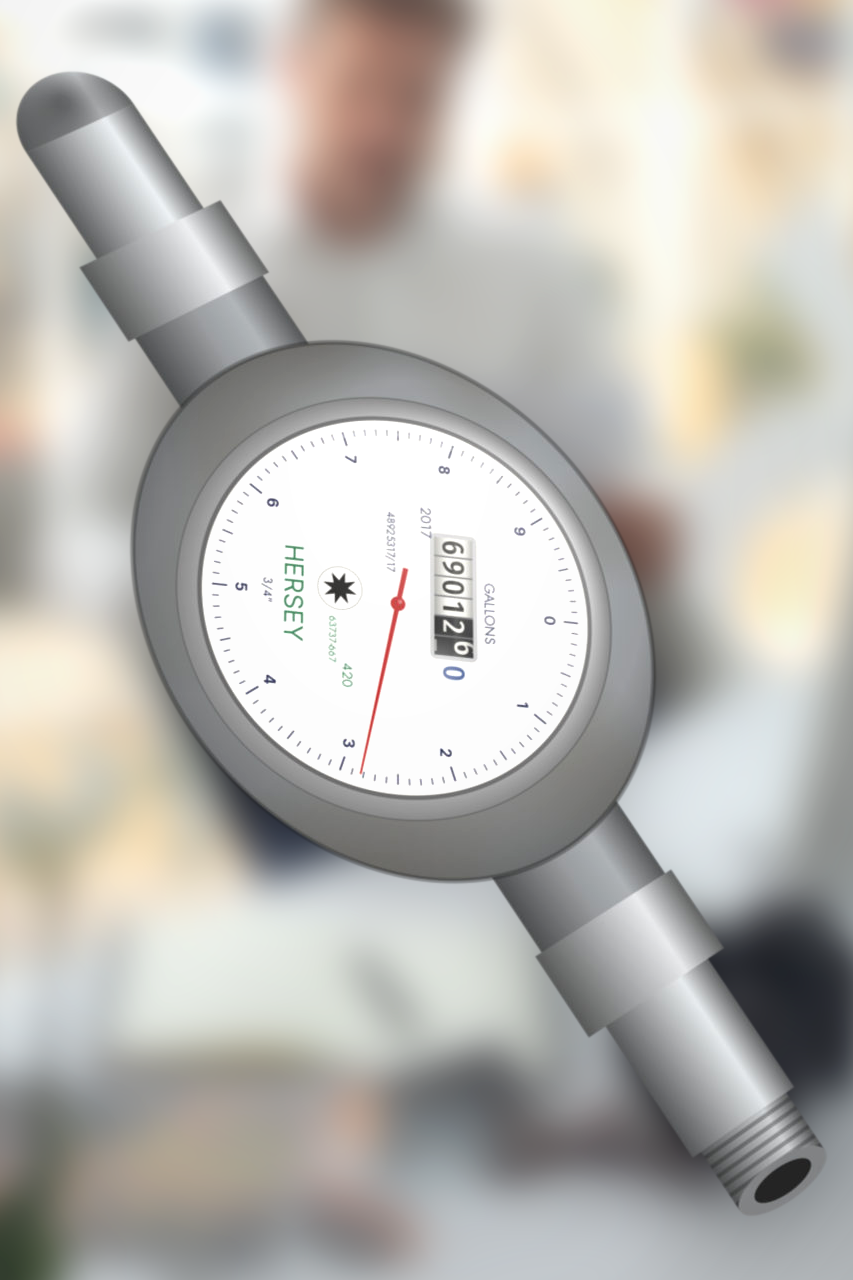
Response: 6901262.8 (gal)
